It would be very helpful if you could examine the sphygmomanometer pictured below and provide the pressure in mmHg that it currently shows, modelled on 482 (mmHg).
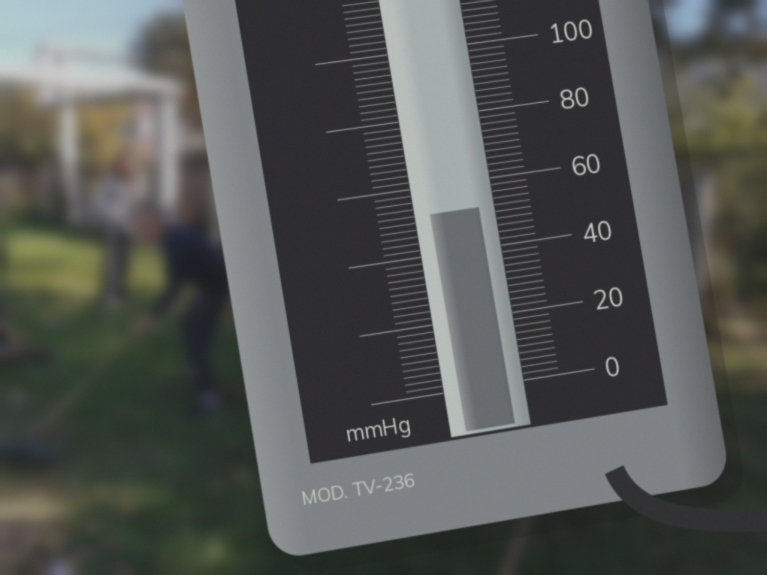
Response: 52 (mmHg)
